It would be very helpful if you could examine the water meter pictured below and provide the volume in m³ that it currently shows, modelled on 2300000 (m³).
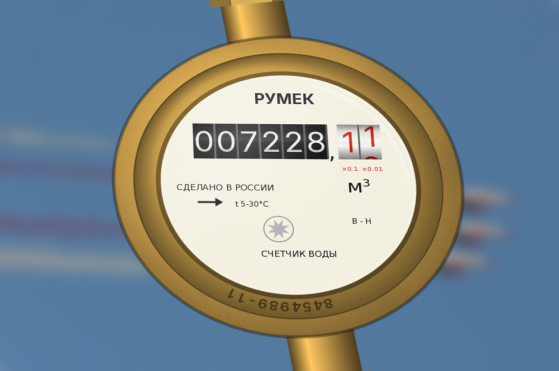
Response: 7228.11 (m³)
